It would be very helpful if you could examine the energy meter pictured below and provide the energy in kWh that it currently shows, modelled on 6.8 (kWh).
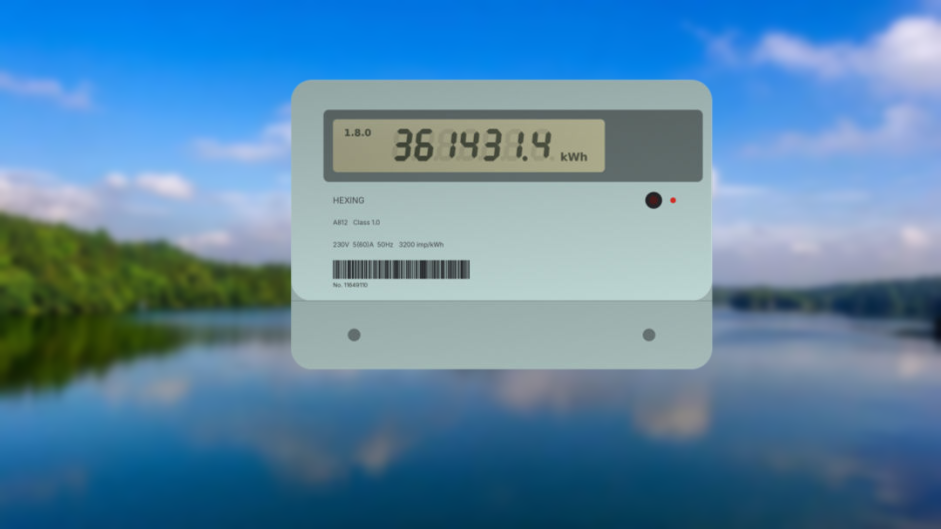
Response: 361431.4 (kWh)
